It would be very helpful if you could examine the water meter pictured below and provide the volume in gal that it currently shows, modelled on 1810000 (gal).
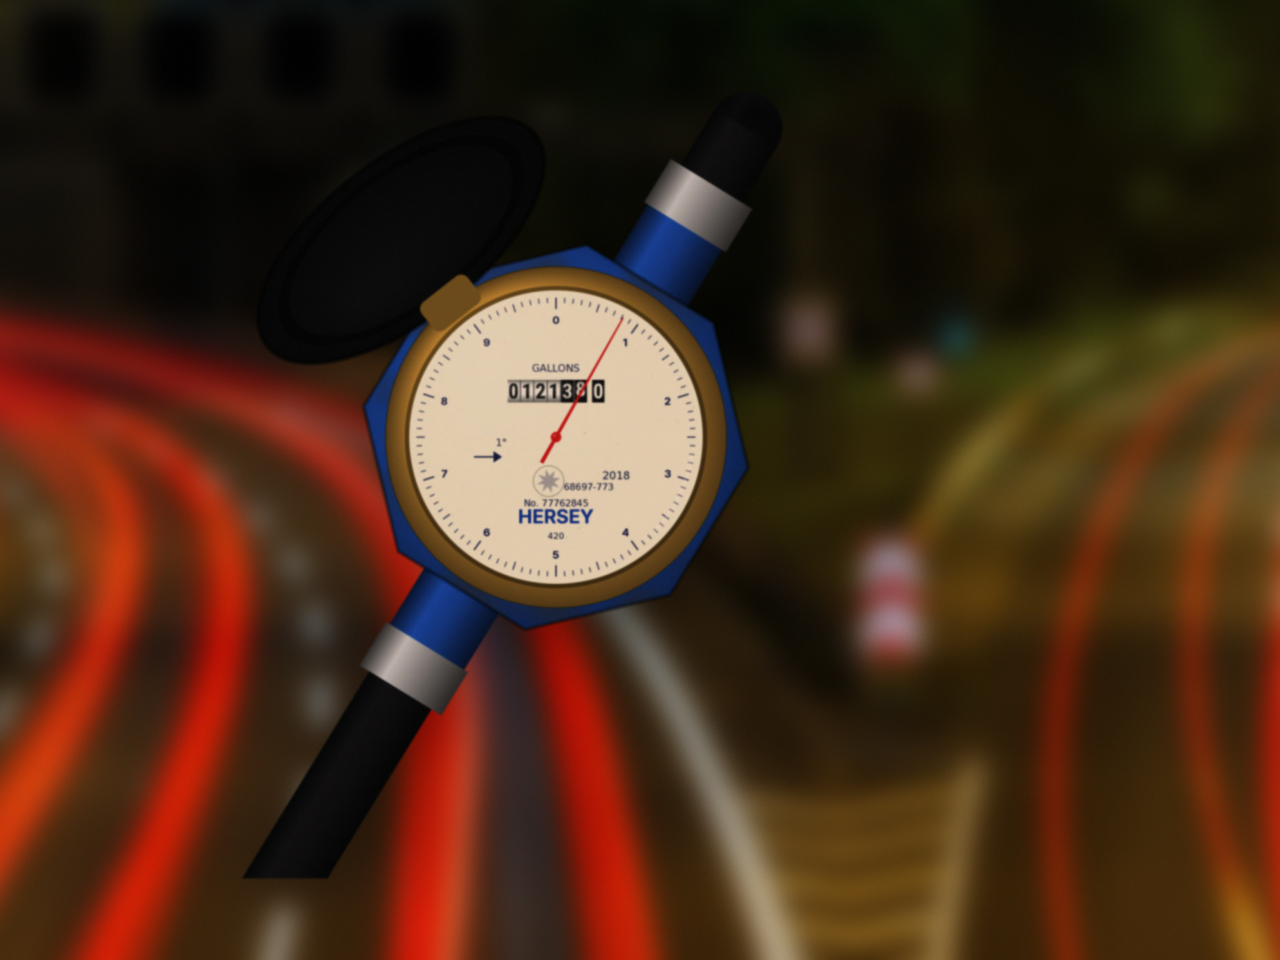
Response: 121380.8 (gal)
